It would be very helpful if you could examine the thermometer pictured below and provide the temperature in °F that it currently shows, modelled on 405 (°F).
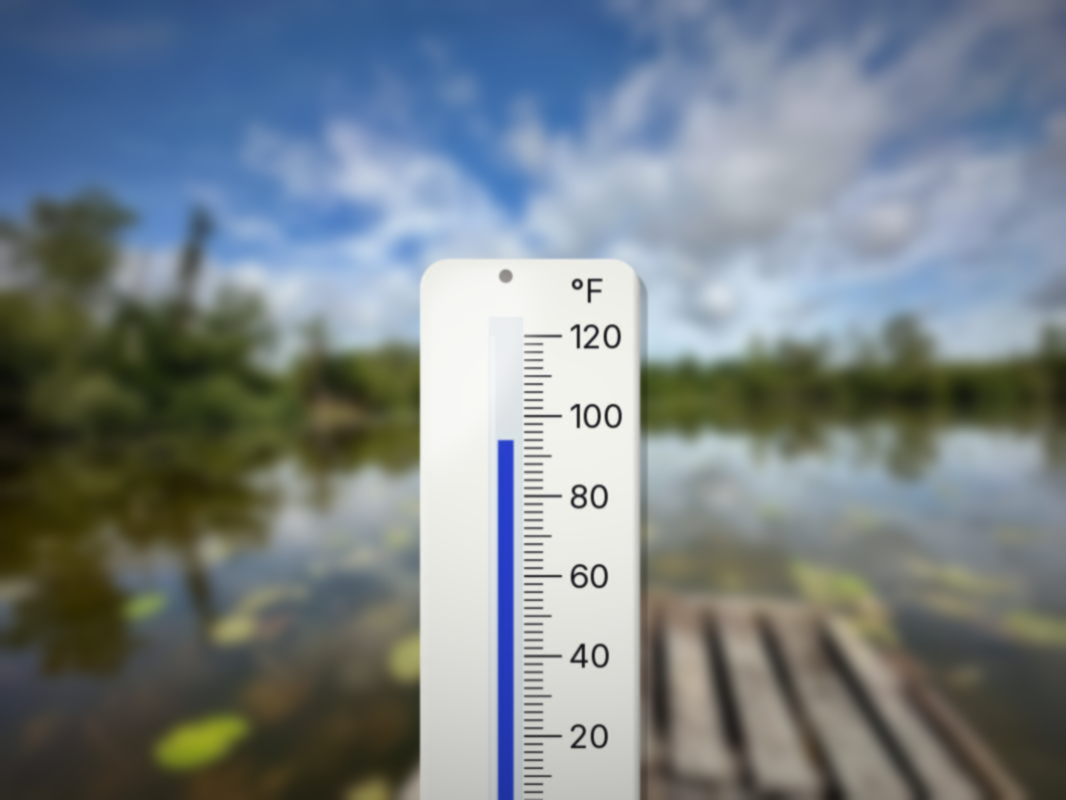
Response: 94 (°F)
